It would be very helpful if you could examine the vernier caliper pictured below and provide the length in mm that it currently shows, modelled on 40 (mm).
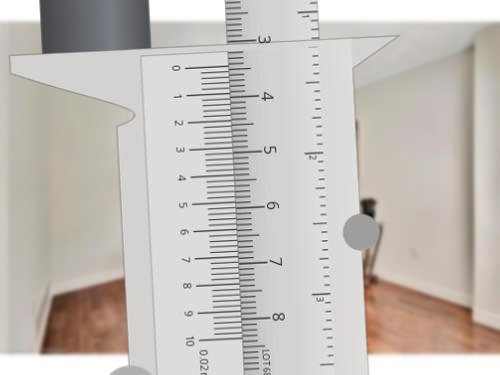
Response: 34.4 (mm)
